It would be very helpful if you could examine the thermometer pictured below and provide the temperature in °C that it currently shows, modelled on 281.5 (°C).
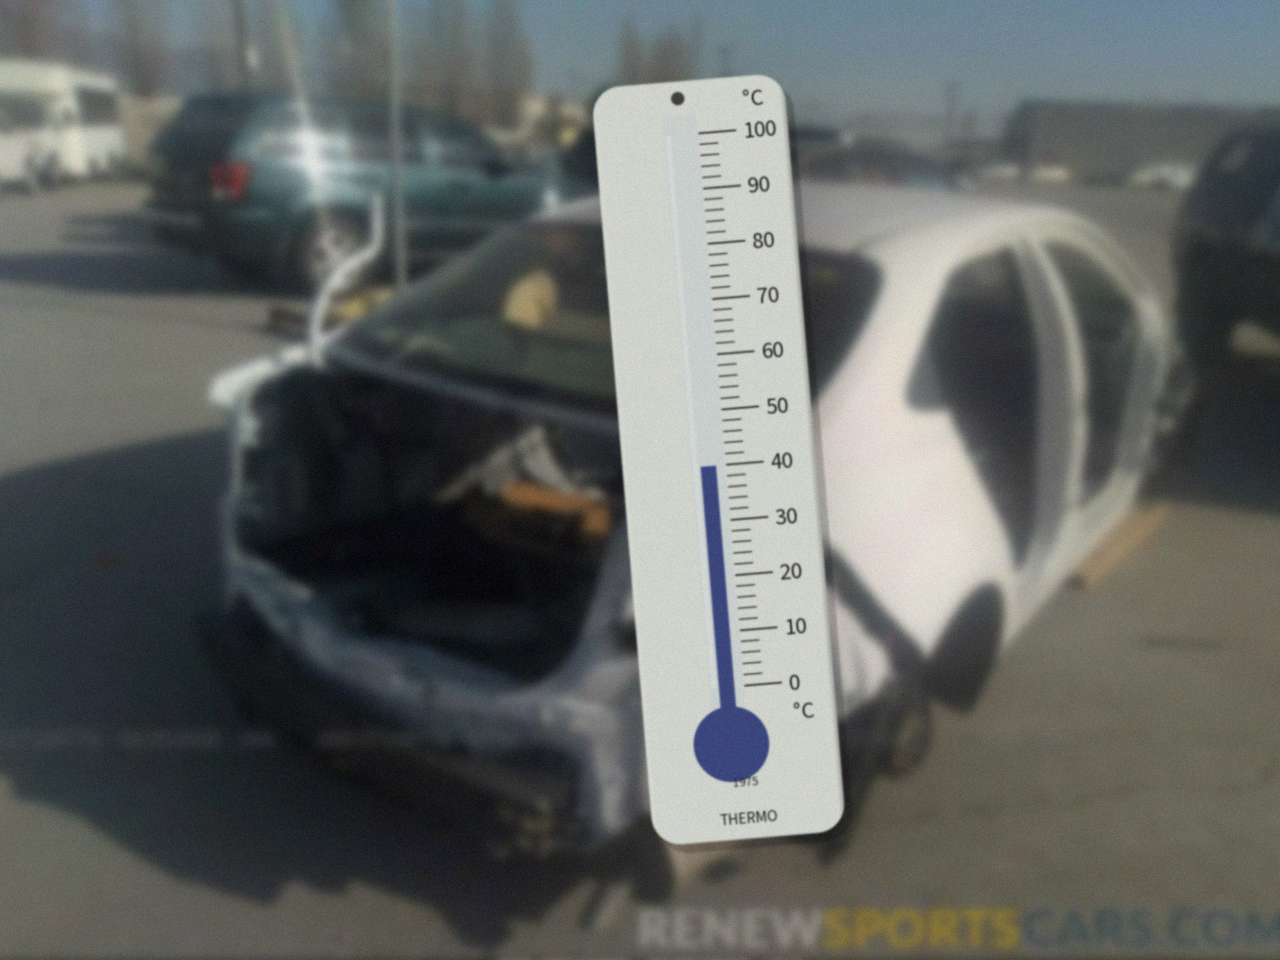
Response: 40 (°C)
